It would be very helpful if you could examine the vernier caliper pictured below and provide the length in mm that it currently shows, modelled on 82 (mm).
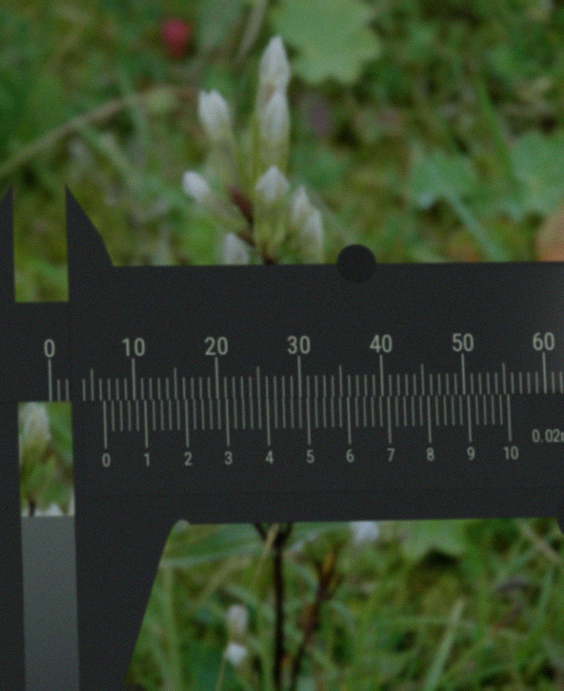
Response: 6.4 (mm)
